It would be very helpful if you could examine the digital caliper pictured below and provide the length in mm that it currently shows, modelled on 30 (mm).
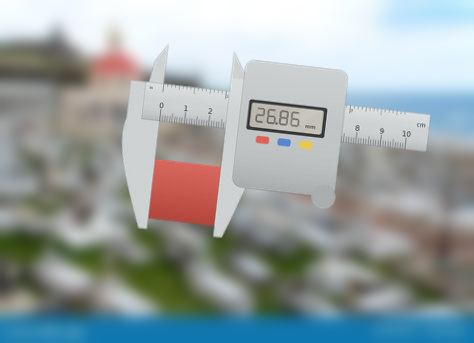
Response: 26.86 (mm)
